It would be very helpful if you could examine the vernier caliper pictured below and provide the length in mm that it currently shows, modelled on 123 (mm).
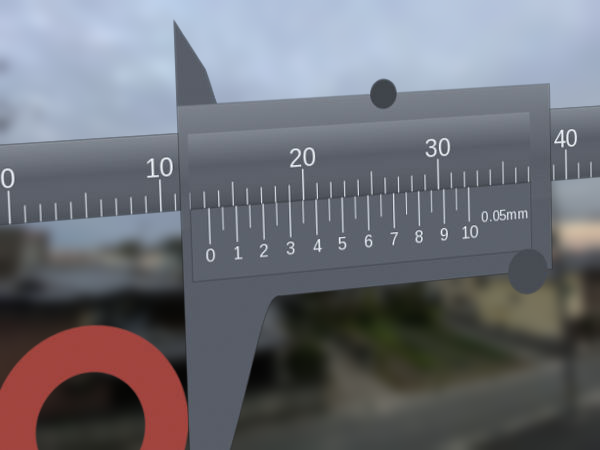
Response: 13.3 (mm)
